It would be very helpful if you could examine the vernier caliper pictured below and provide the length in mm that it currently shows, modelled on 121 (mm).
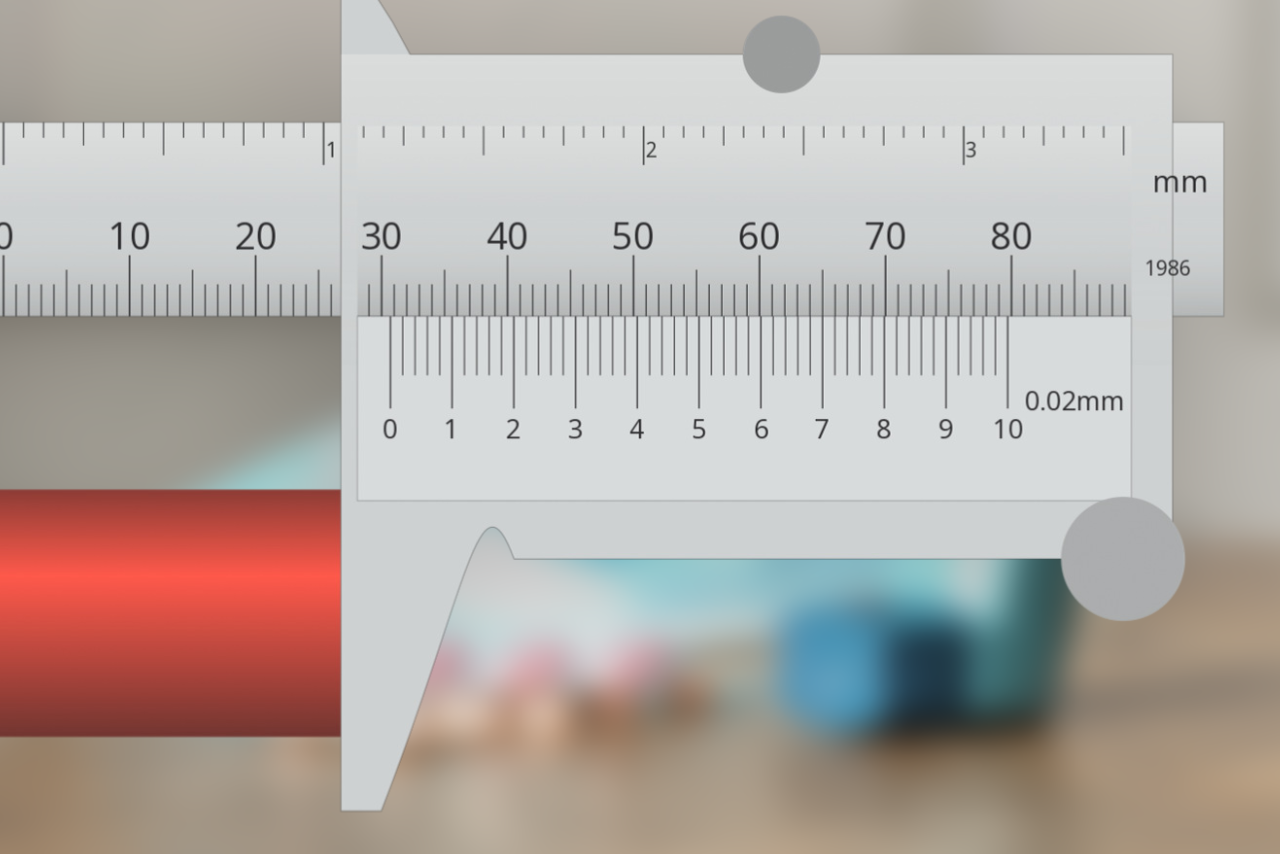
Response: 30.7 (mm)
